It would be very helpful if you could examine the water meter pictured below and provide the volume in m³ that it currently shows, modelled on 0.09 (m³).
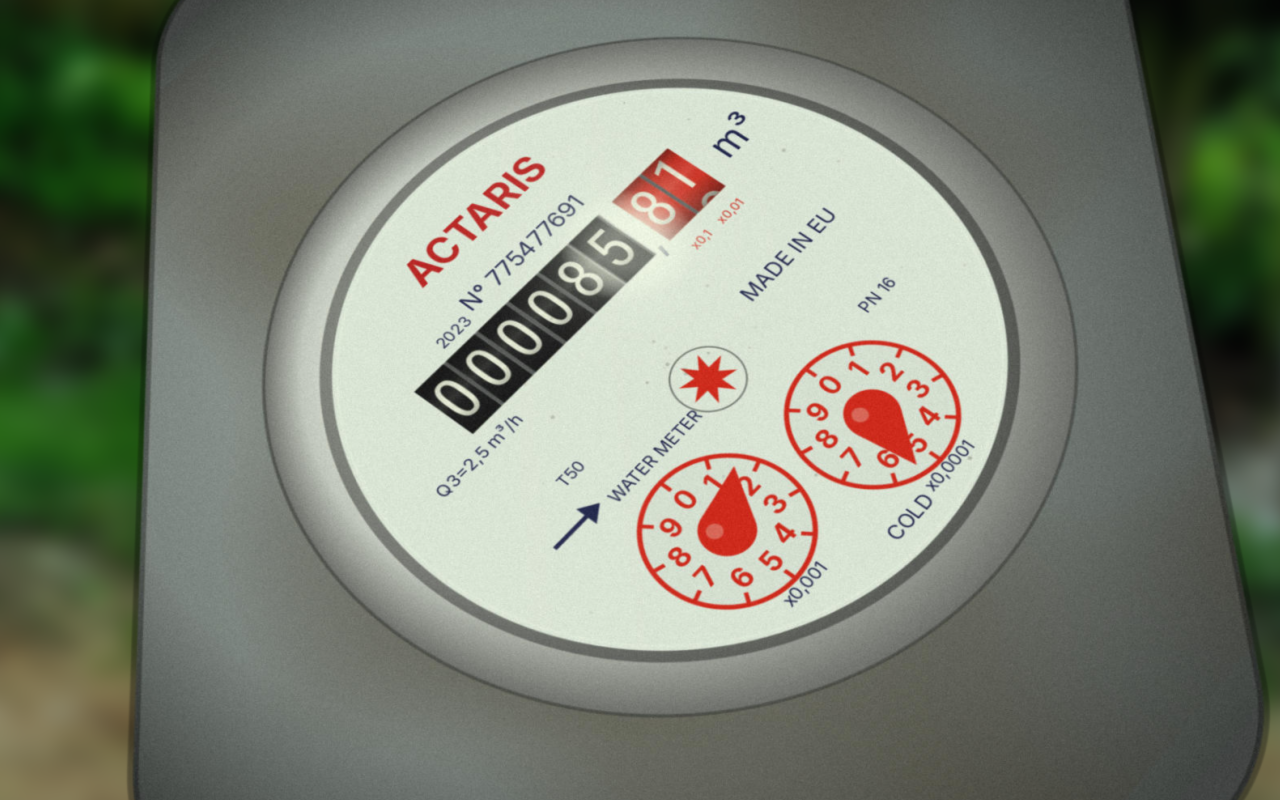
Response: 85.8115 (m³)
